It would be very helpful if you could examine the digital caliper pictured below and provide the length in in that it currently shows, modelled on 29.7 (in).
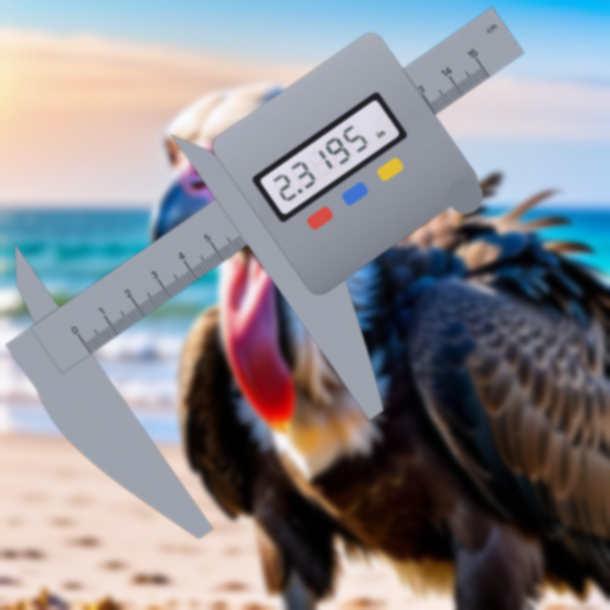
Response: 2.3195 (in)
